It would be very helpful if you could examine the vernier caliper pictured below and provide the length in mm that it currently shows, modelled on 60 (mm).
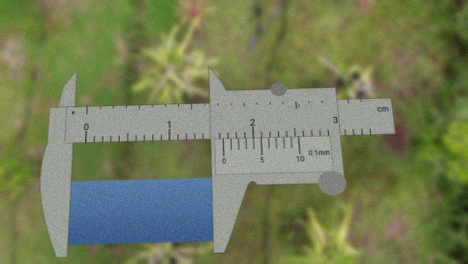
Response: 16.4 (mm)
